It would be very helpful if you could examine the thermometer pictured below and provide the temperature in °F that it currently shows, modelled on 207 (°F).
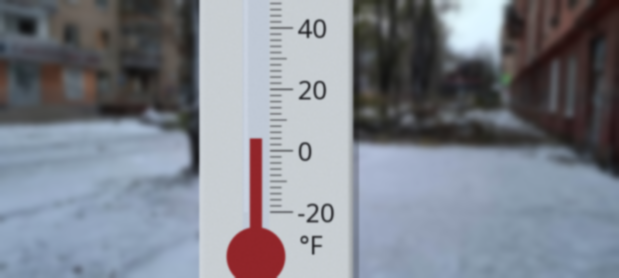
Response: 4 (°F)
